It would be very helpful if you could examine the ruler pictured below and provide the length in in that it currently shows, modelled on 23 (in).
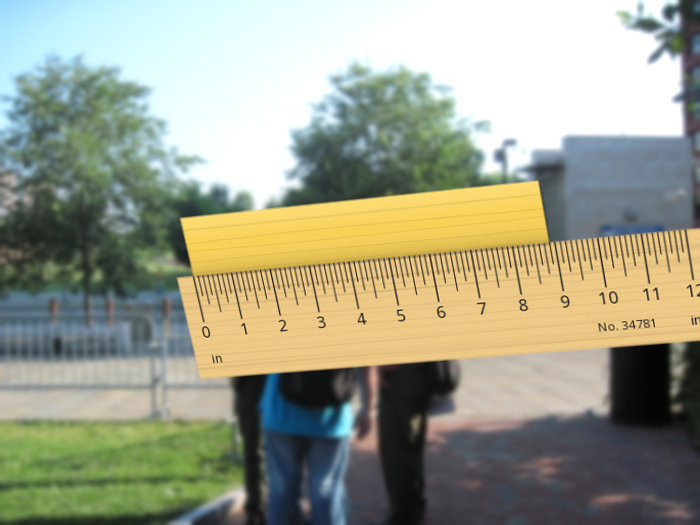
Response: 8.875 (in)
